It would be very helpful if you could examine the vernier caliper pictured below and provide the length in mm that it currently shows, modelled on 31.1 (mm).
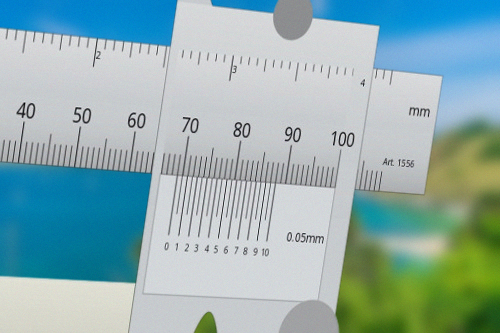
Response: 69.0 (mm)
